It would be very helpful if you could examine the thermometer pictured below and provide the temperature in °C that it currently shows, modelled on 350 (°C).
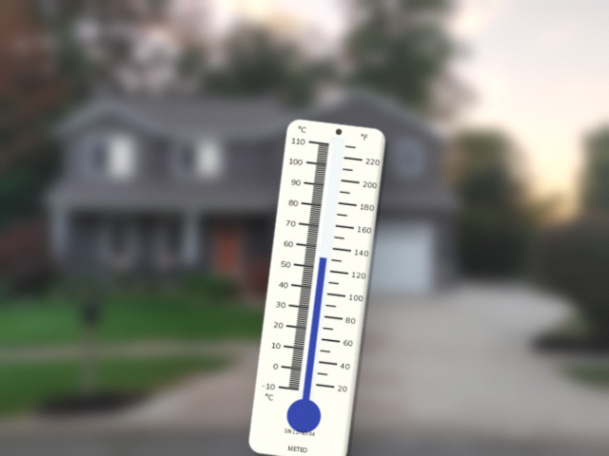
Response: 55 (°C)
